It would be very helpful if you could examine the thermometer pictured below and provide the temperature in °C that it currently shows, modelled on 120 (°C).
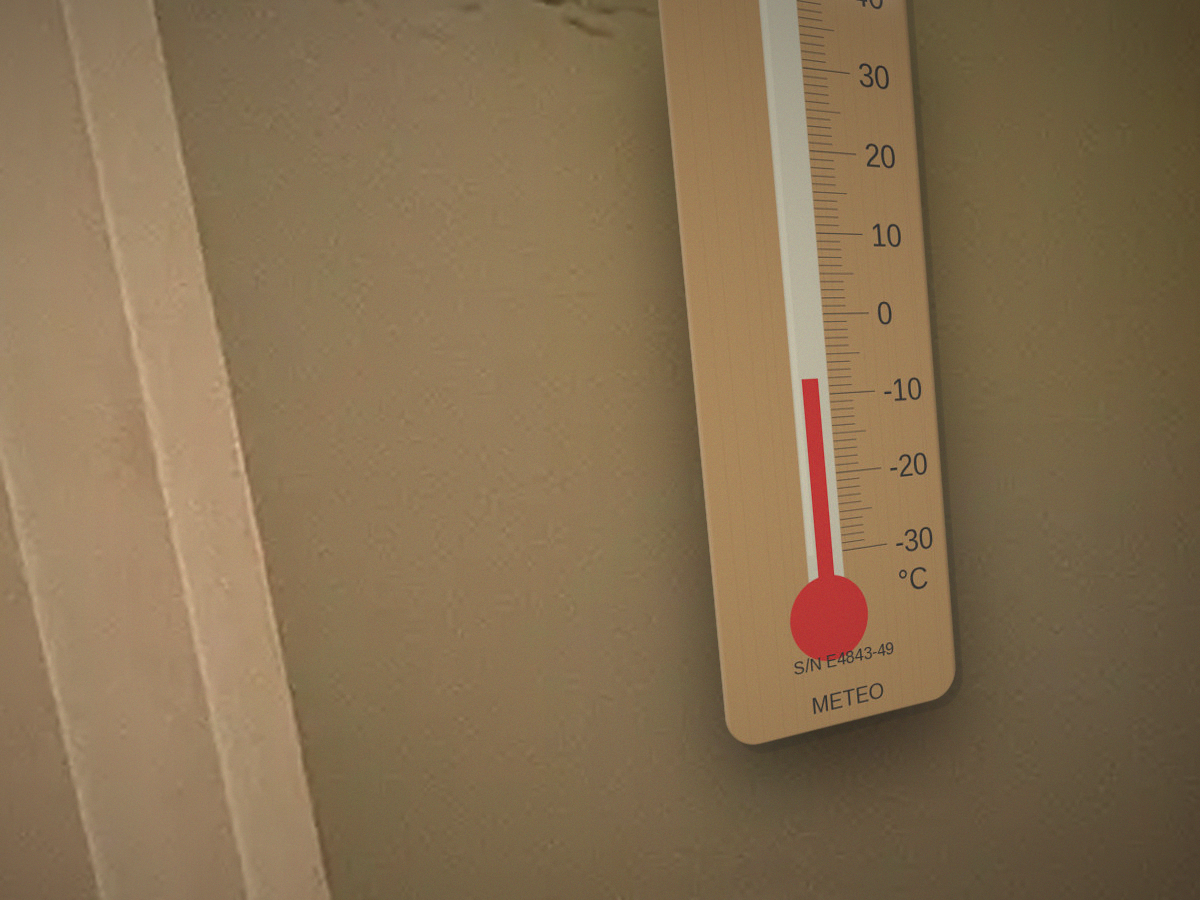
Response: -8 (°C)
